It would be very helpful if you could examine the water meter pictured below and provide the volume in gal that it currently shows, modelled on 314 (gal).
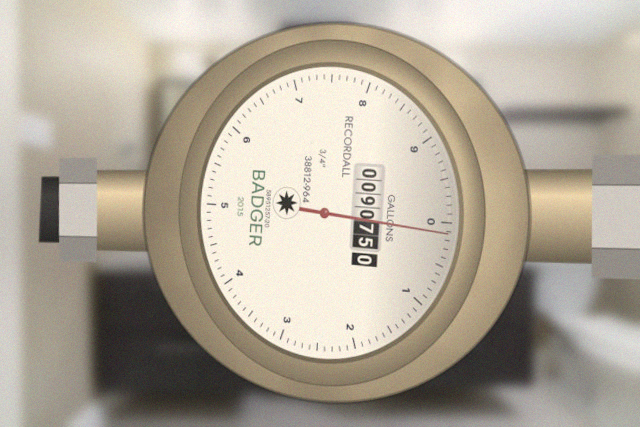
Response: 90750.1 (gal)
